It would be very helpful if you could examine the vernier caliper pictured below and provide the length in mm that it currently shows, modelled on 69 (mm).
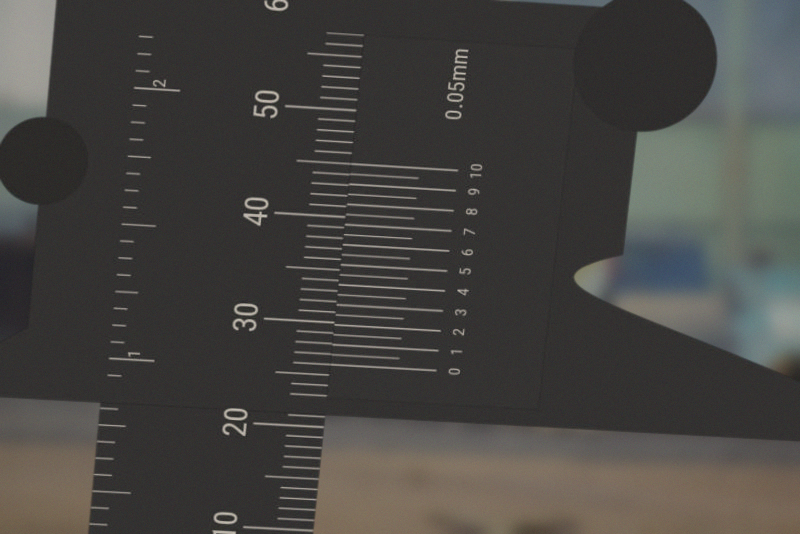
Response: 26.0 (mm)
